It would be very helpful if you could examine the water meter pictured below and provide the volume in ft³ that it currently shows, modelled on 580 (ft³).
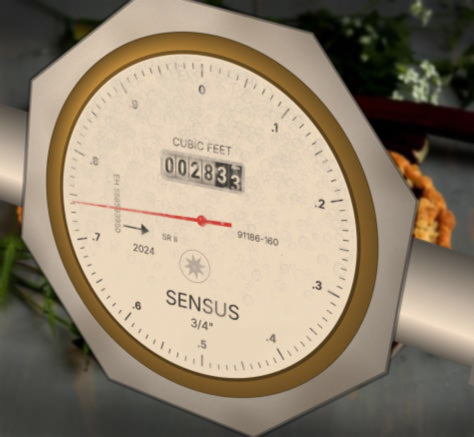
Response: 2832.74 (ft³)
